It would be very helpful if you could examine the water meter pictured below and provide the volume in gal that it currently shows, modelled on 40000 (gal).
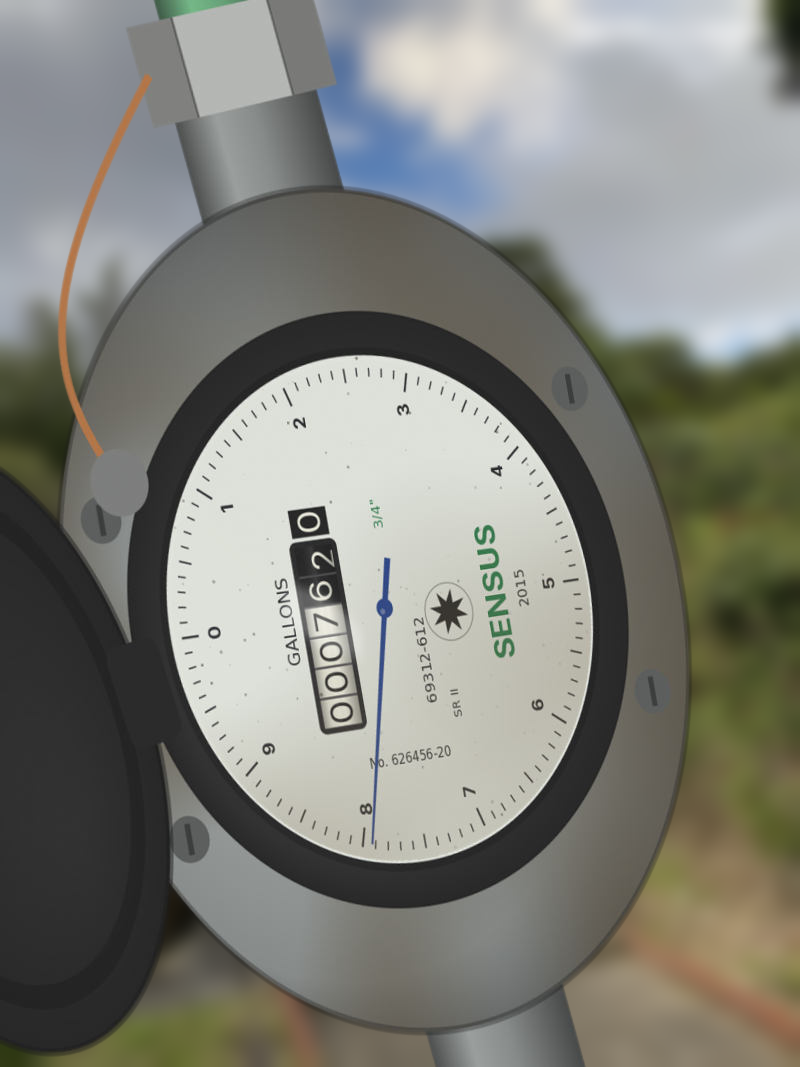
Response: 7617.9 (gal)
